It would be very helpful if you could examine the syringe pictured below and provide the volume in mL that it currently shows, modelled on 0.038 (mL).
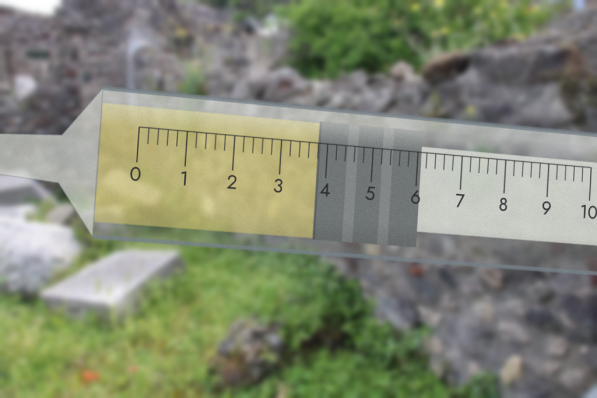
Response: 3.8 (mL)
